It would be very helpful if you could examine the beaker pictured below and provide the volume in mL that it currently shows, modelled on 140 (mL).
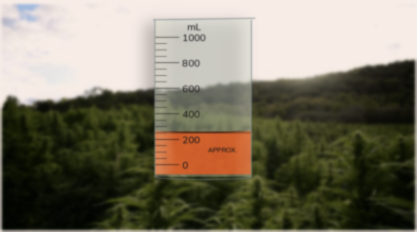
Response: 250 (mL)
